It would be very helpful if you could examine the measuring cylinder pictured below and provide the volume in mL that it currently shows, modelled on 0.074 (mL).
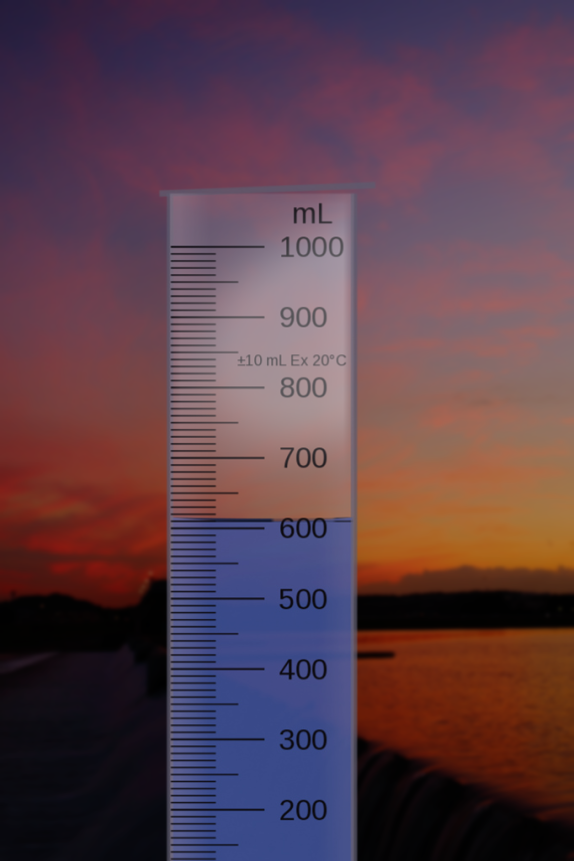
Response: 610 (mL)
